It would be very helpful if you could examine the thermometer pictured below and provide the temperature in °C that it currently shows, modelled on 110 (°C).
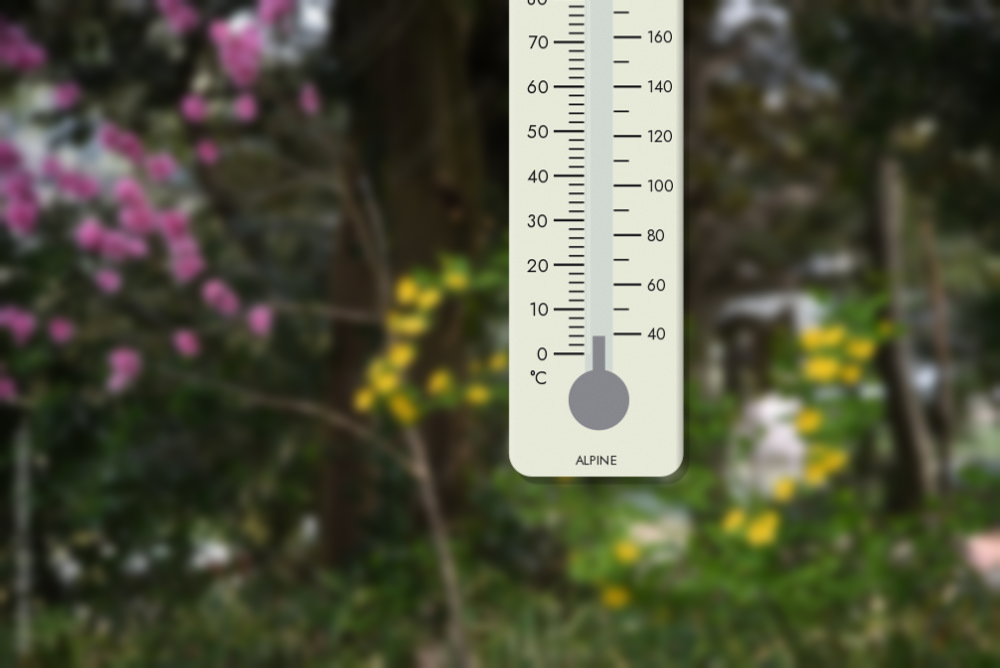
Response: 4 (°C)
